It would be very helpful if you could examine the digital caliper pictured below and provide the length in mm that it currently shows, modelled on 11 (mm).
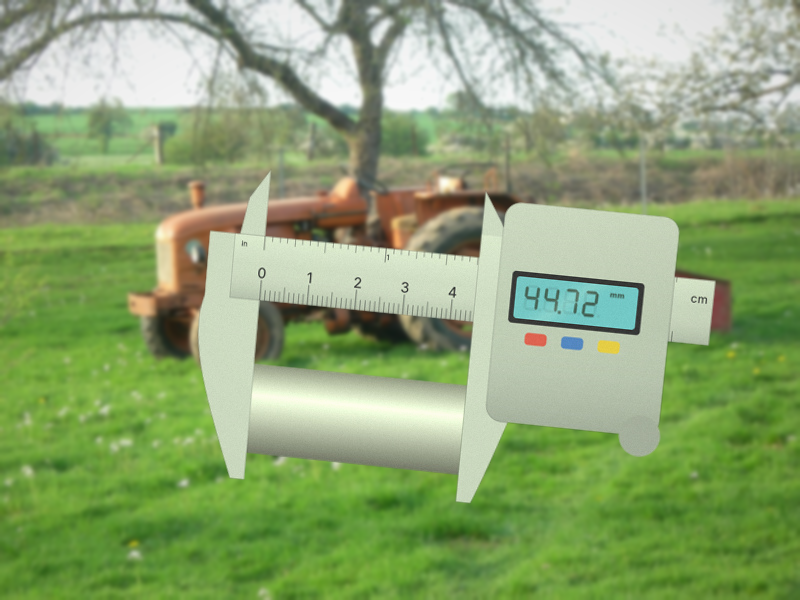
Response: 44.72 (mm)
